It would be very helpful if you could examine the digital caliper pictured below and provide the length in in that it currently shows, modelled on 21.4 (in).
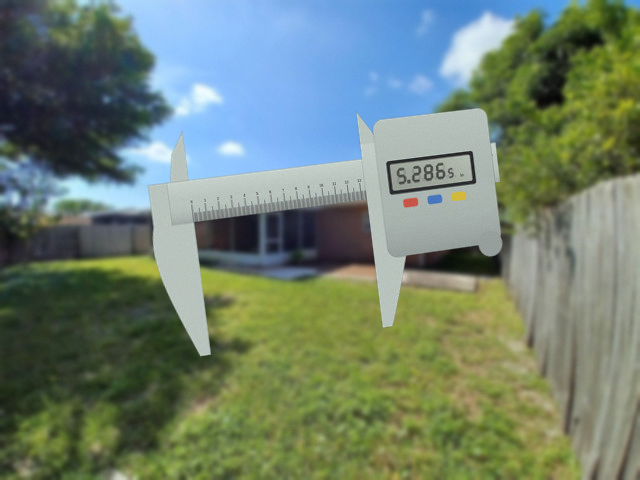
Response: 5.2865 (in)
